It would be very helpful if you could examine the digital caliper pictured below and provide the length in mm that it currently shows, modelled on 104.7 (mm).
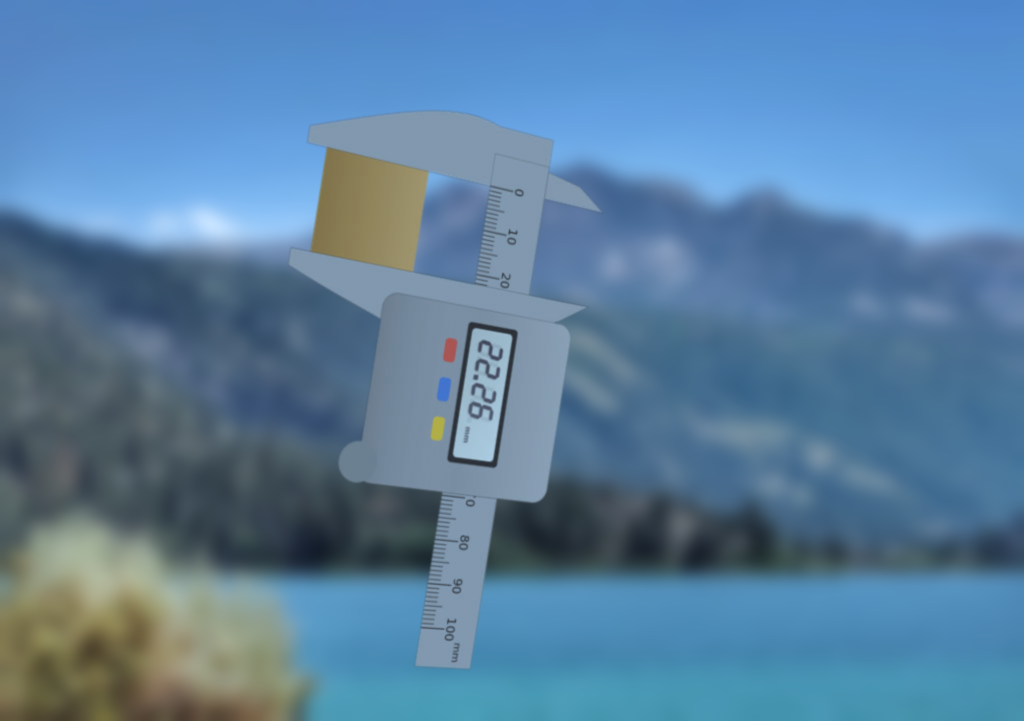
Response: 22.26 (mm)
